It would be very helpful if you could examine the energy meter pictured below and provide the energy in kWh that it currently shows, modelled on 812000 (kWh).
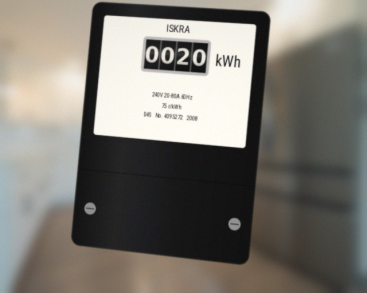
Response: 20 (kWh)
